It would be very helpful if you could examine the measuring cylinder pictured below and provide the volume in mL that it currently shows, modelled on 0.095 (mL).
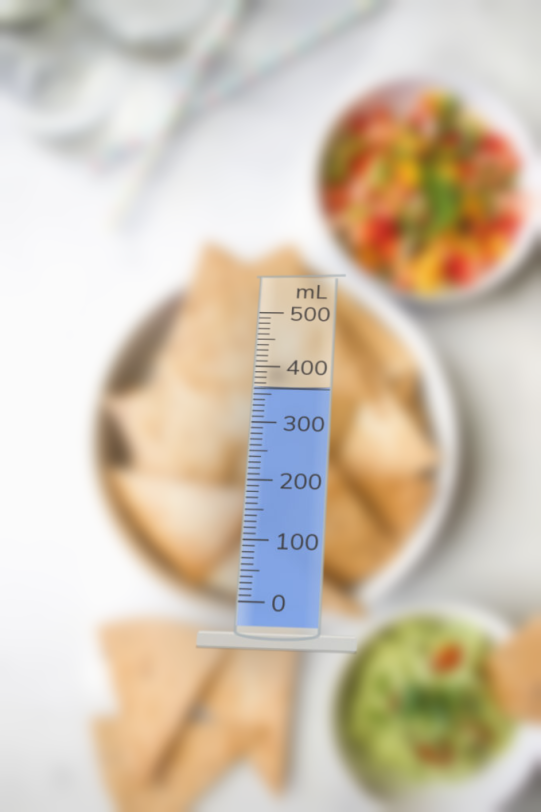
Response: 360 (mL)
